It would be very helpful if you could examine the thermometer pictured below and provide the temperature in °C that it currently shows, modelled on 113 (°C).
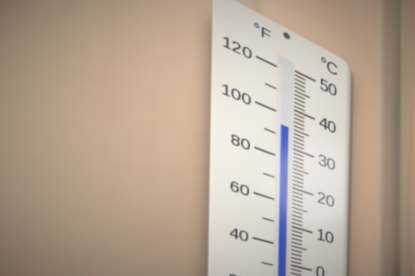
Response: 35 (°C)
